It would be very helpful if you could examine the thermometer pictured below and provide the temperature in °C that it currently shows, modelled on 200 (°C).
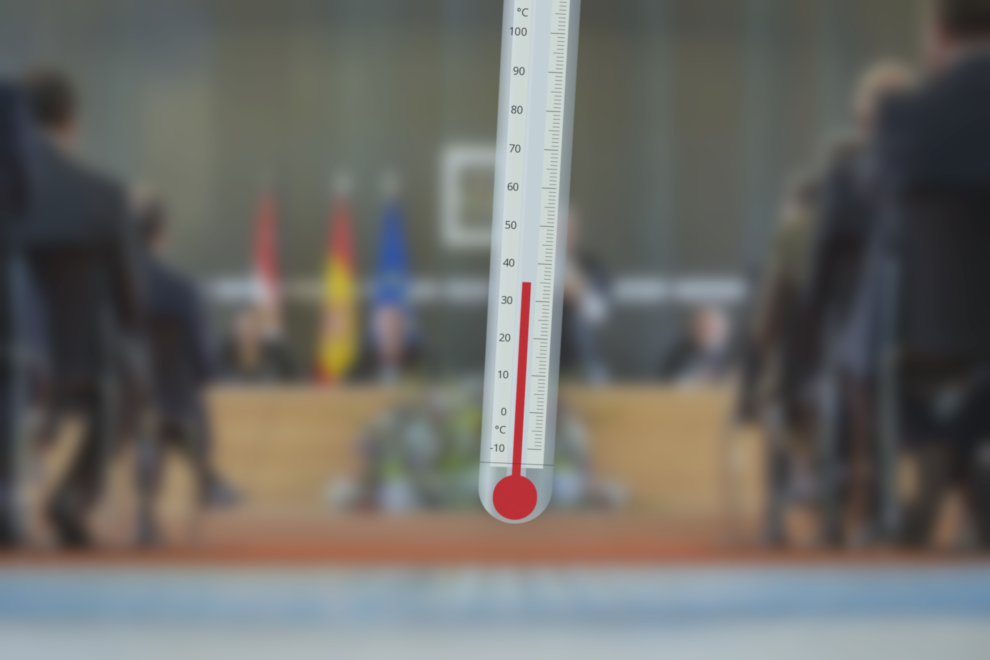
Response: 35 (°C)
